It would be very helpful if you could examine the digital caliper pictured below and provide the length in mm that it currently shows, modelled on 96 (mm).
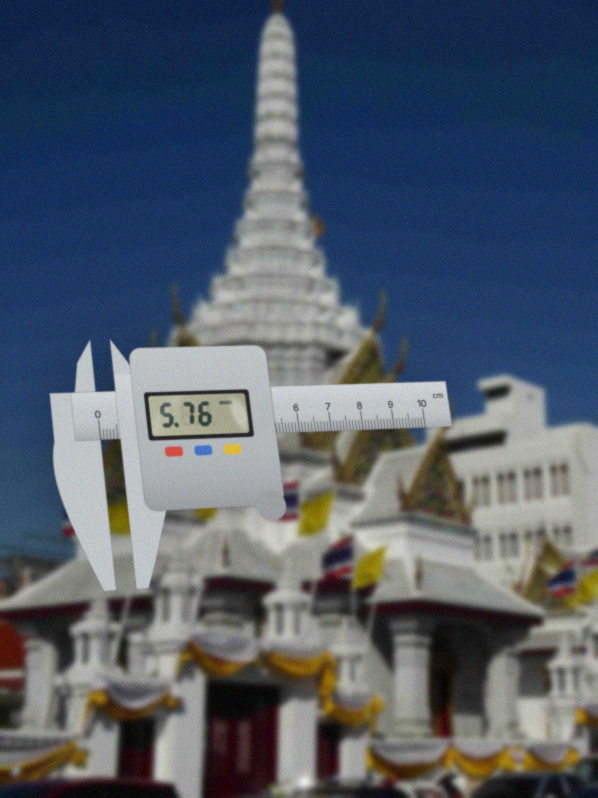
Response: 5.76 (mm)
